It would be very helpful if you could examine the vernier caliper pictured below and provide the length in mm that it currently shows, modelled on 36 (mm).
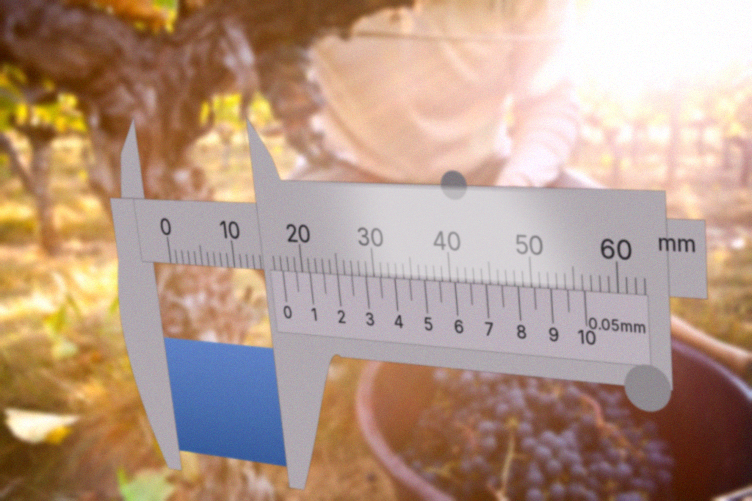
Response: 17.2 (mm)
